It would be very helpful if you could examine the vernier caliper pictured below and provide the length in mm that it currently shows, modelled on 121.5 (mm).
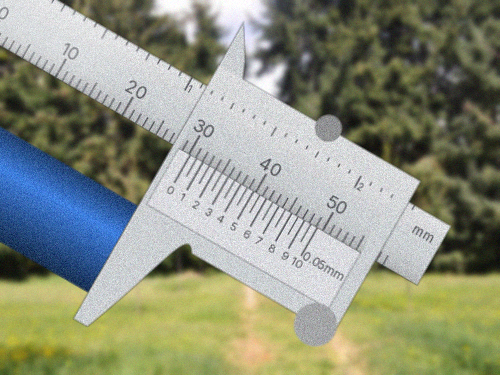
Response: 30.2 (mm)
